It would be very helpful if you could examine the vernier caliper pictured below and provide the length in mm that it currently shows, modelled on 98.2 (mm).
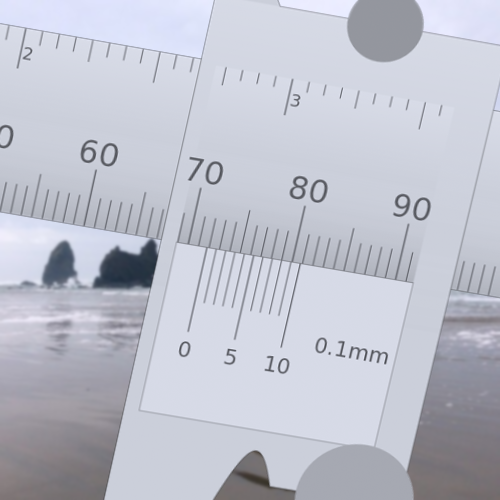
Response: 71.8 (mm)
